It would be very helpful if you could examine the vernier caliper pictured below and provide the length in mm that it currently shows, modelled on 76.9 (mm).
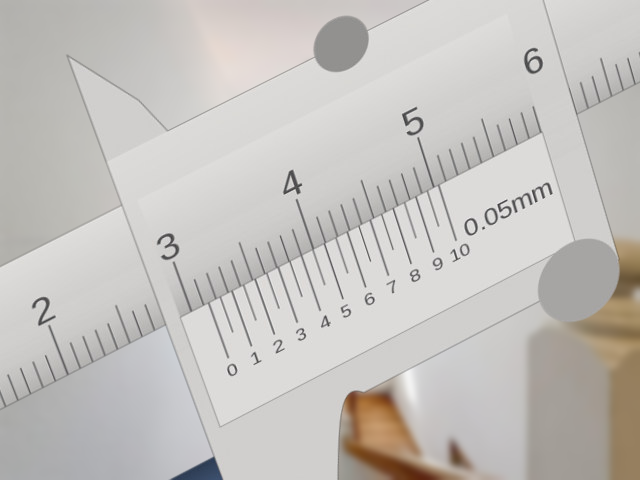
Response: 31.4 (mm)
